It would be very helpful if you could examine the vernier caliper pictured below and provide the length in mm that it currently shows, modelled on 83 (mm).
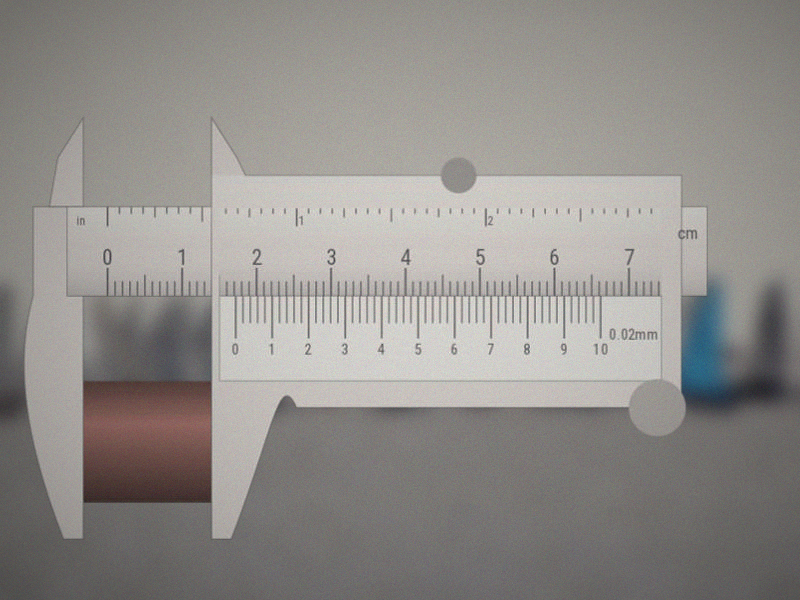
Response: 17.2 (mm)
